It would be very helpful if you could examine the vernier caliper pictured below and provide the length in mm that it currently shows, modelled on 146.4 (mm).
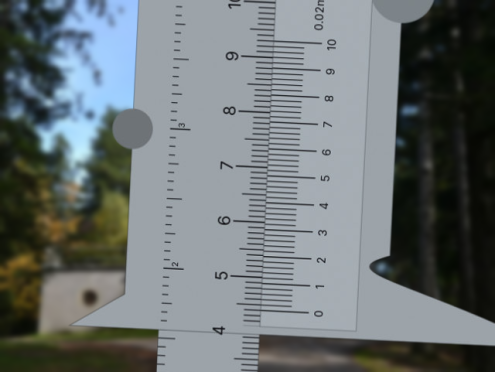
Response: 44.0 (mm)
